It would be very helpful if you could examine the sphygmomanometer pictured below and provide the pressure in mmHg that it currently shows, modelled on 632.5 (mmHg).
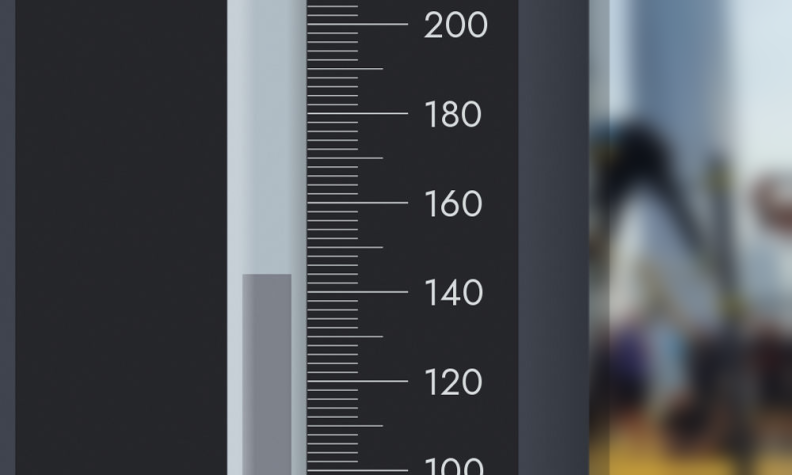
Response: 144 (mmHg)
